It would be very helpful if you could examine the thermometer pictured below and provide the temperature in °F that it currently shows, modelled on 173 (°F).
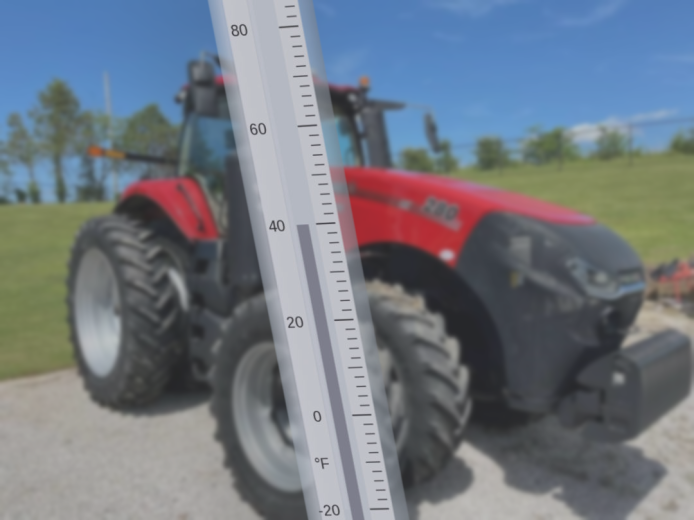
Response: 40 (°F)
